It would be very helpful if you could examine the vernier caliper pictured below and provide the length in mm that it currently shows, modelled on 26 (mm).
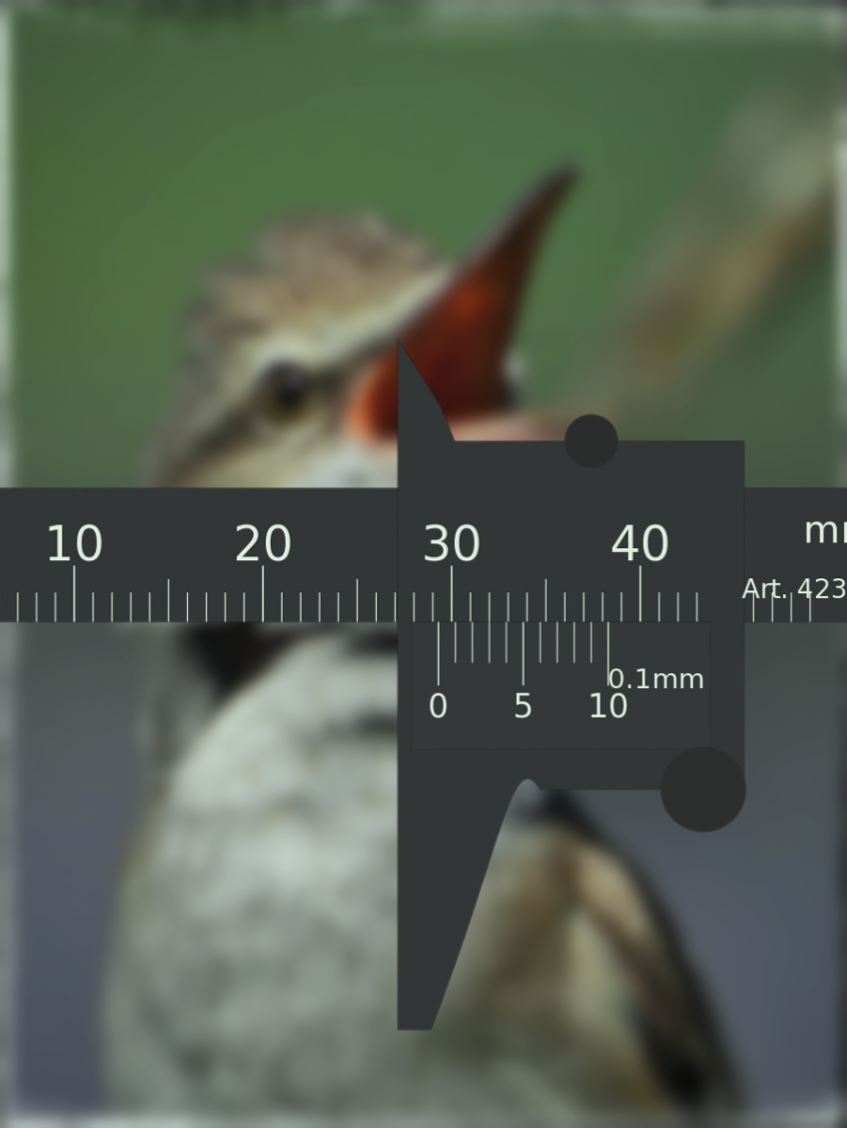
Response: 29.3 (mm)
